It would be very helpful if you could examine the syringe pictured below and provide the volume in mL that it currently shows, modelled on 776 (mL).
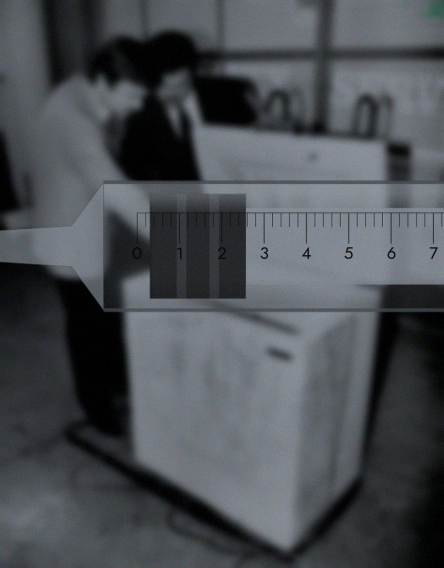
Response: 0.3 (mL)
